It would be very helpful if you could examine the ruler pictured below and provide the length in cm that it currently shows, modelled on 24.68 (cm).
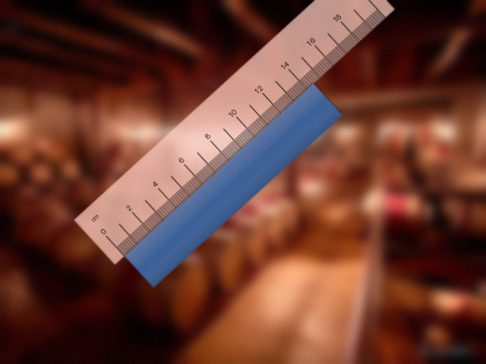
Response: 14.5 (cm)
